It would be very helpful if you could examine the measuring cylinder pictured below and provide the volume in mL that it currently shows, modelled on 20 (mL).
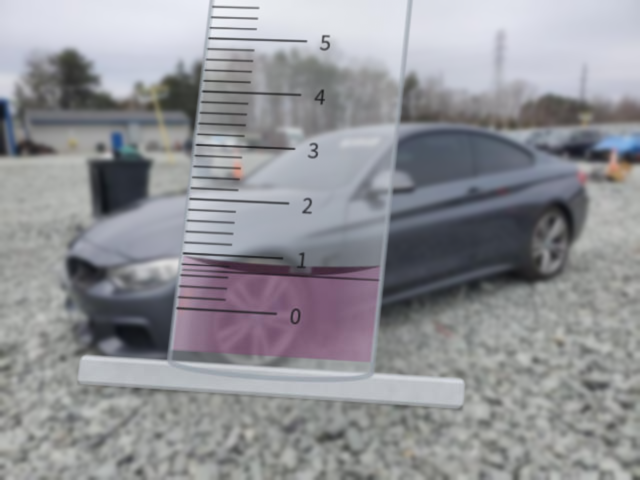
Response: 0.7 (mL)
